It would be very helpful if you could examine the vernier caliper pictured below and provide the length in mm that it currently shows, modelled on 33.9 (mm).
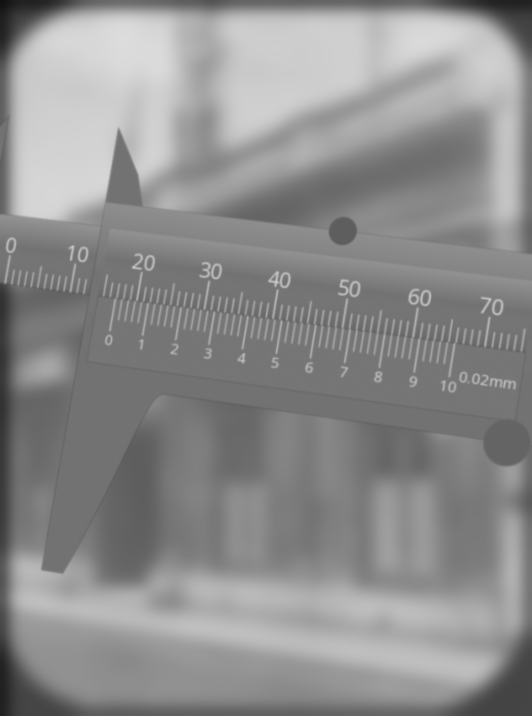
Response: 16.8 (mm)
